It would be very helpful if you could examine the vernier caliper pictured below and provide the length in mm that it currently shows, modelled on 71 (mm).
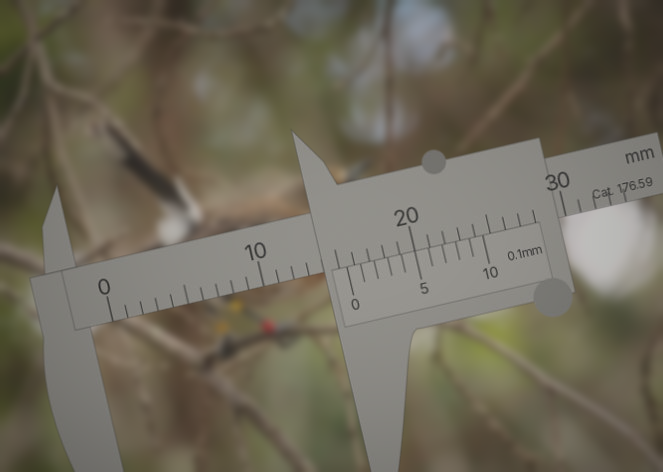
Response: 15.5 (mm)
